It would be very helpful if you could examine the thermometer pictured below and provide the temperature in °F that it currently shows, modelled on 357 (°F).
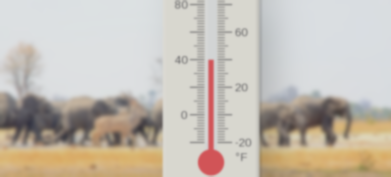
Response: 40 (°F)
